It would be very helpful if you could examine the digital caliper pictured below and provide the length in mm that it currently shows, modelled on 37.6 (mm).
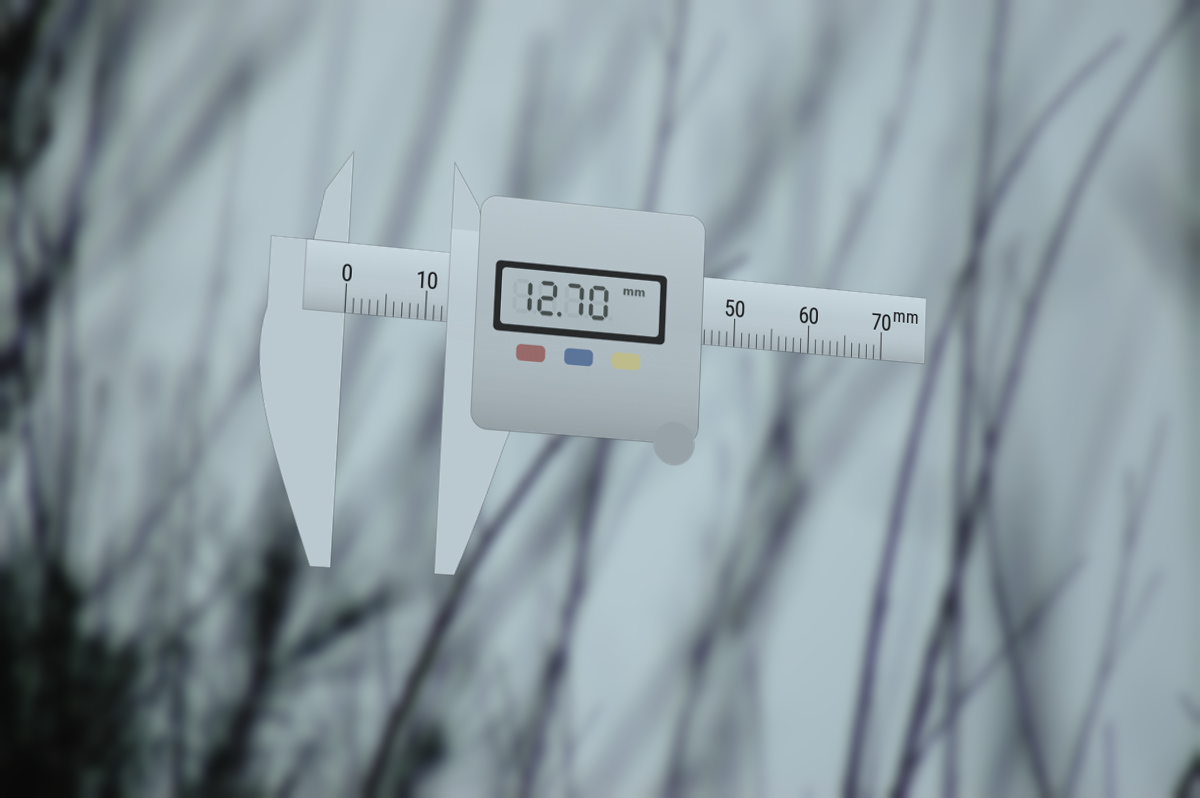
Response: 12.70 (mm)
